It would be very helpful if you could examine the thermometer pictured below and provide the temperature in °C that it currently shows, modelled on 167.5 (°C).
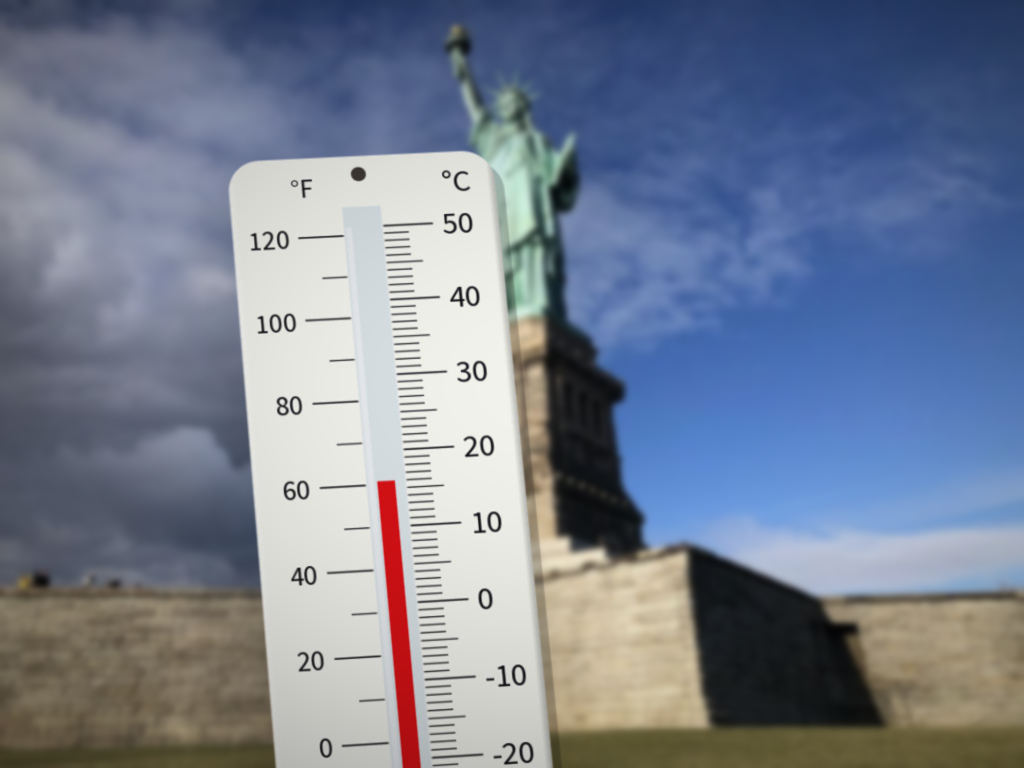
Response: 16 (°C)
